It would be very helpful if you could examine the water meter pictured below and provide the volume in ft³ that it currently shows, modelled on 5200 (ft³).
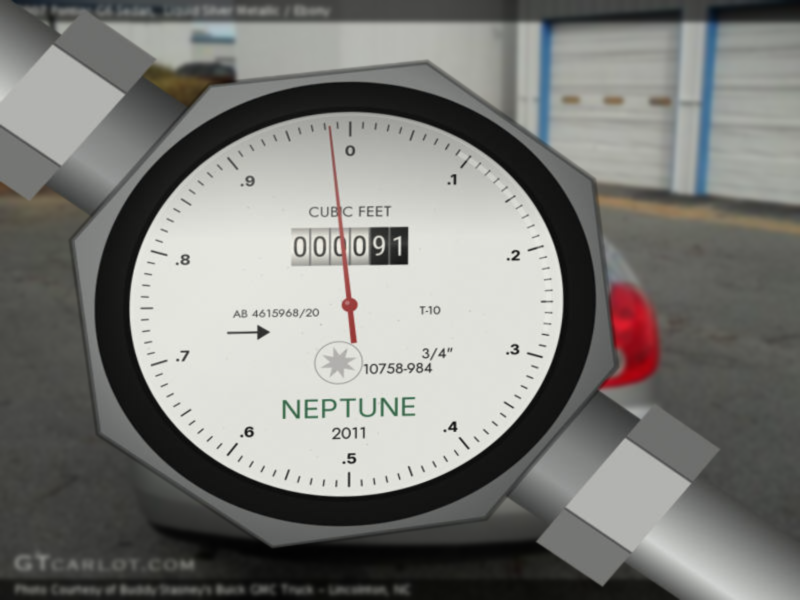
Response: 90.98 (ft³)
